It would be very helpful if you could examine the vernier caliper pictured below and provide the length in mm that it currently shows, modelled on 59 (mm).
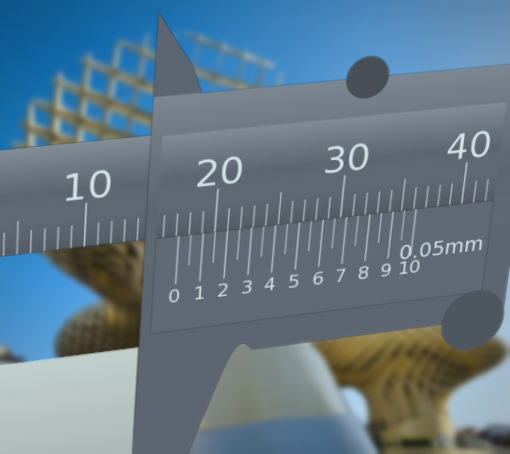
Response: 17.2 (mm)
